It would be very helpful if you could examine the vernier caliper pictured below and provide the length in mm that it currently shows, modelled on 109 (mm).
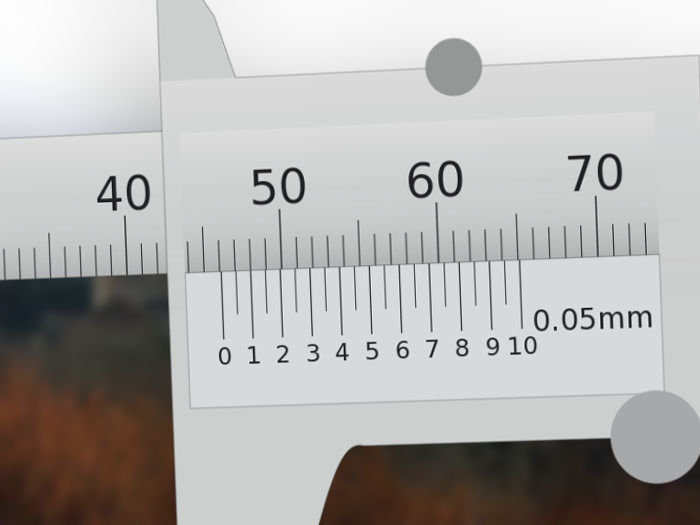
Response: 46.1 (mm)
